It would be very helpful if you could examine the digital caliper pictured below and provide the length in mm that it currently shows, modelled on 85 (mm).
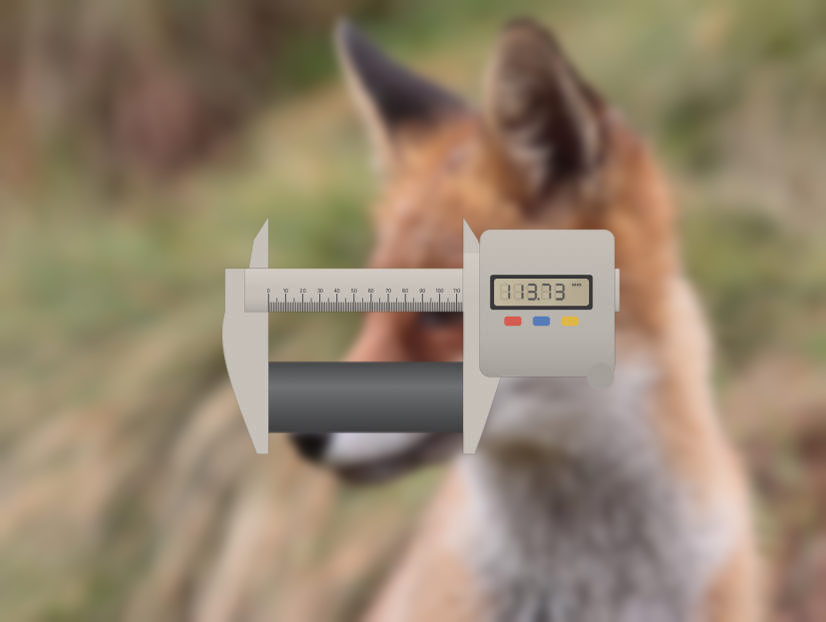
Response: 113.73 (mm)
